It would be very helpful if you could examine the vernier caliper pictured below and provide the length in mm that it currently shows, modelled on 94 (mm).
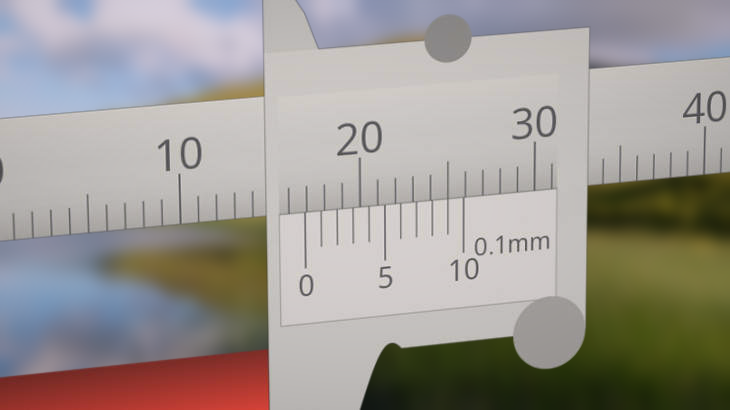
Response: 16.9 (mm)
